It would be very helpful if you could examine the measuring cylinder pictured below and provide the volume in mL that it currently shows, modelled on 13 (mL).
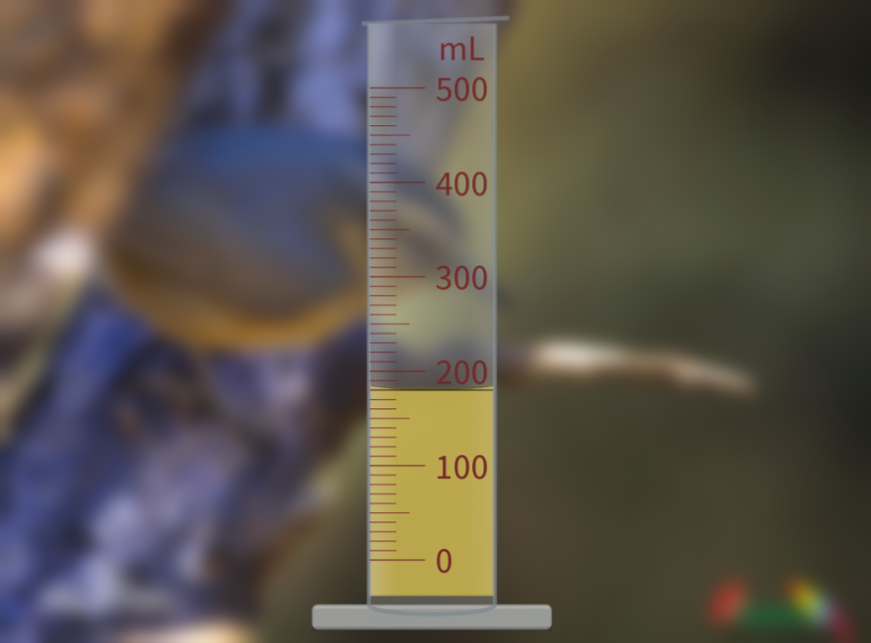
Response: 180 (mL)
